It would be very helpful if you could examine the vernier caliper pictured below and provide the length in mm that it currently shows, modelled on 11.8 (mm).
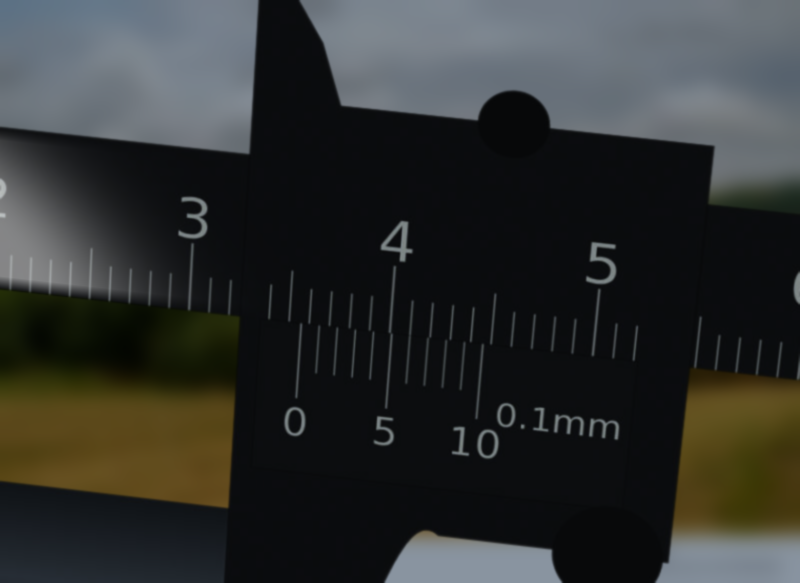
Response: 35.6 (mm)
